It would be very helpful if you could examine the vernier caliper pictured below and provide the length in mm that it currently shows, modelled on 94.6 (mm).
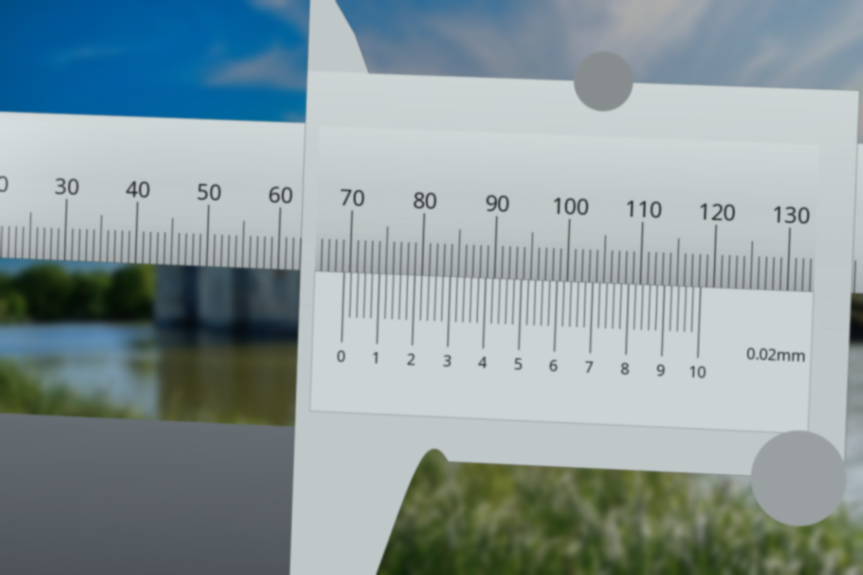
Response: 69.2 (mm)
